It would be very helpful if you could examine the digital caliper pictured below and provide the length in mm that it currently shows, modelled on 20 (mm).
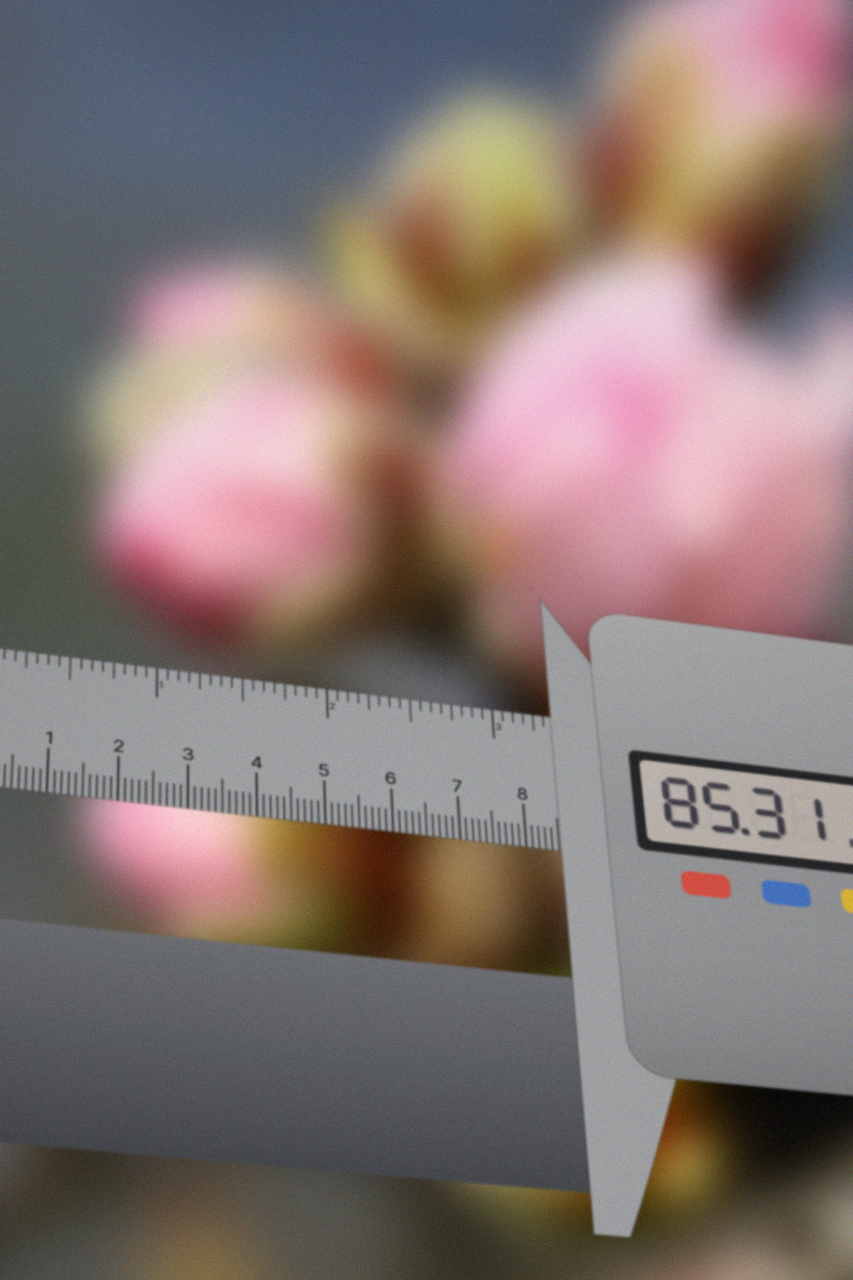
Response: 85.31 (mm)
